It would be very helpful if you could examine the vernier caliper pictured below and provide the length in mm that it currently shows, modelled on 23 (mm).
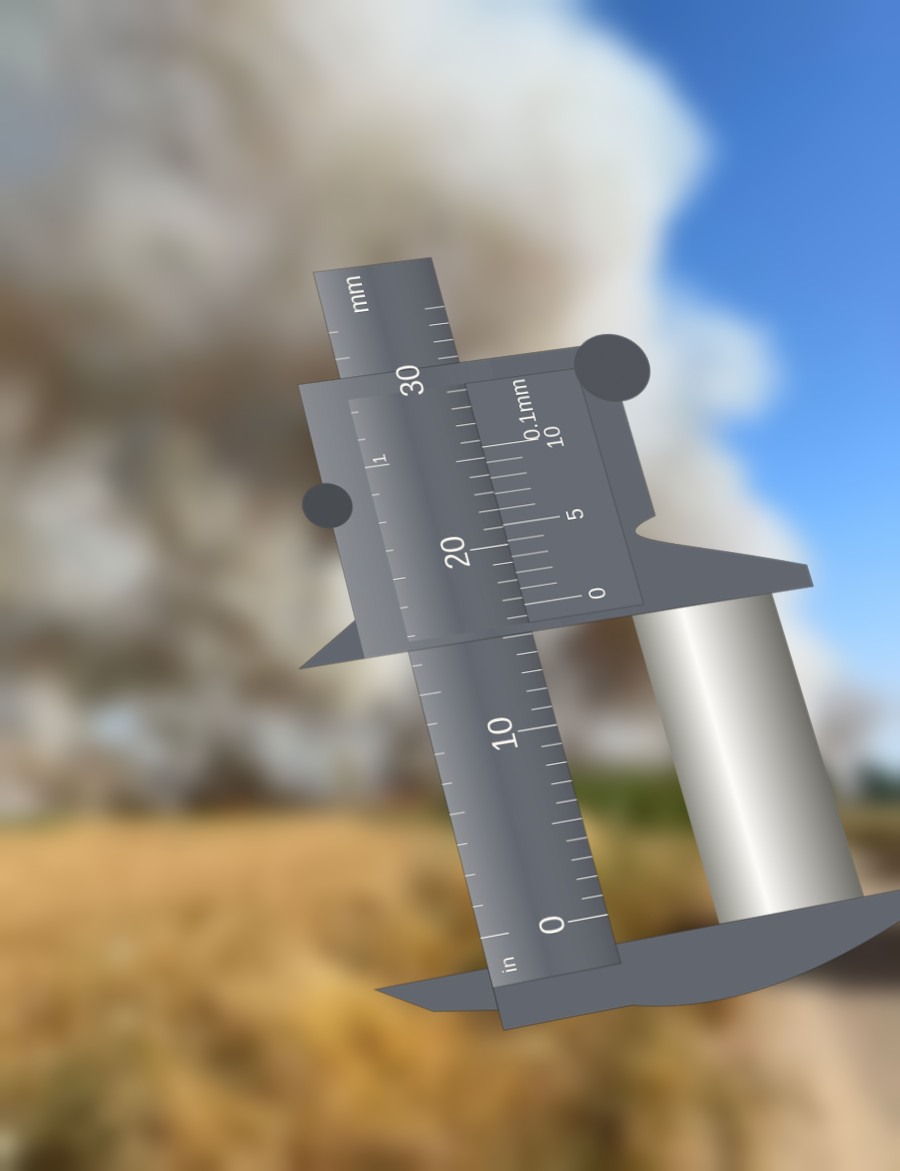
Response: 16.6 (mm)
